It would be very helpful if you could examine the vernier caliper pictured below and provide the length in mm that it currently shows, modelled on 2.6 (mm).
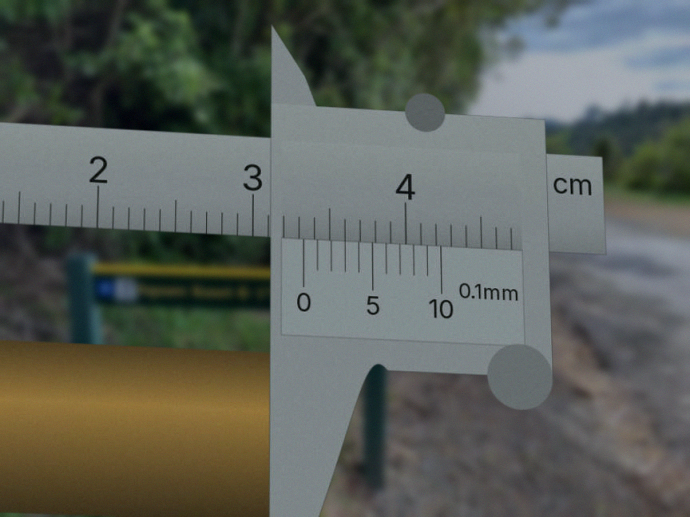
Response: 33.3 (mm)
